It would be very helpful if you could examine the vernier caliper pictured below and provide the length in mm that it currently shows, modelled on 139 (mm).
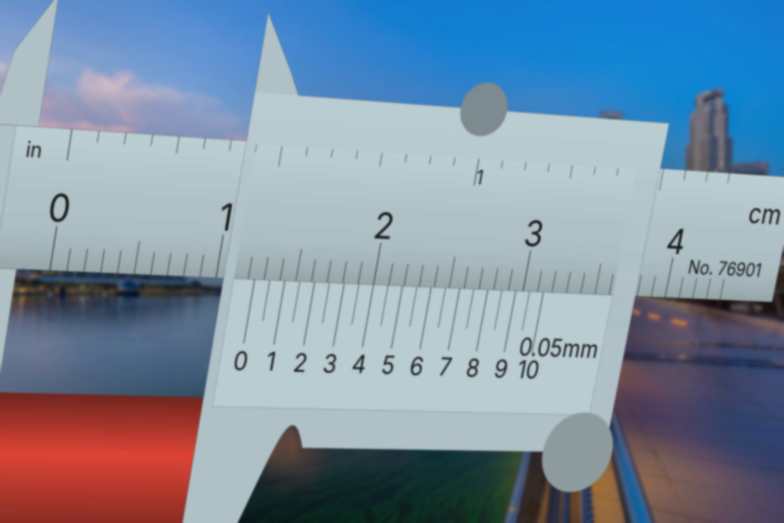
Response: 12.4 (mm)
